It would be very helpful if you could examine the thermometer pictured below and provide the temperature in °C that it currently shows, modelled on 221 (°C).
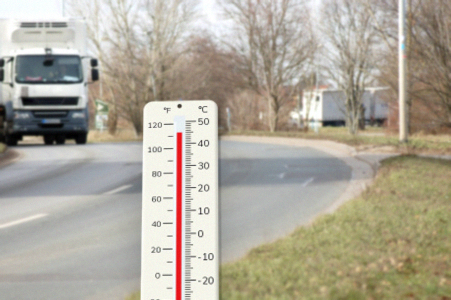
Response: 45 (°C)
